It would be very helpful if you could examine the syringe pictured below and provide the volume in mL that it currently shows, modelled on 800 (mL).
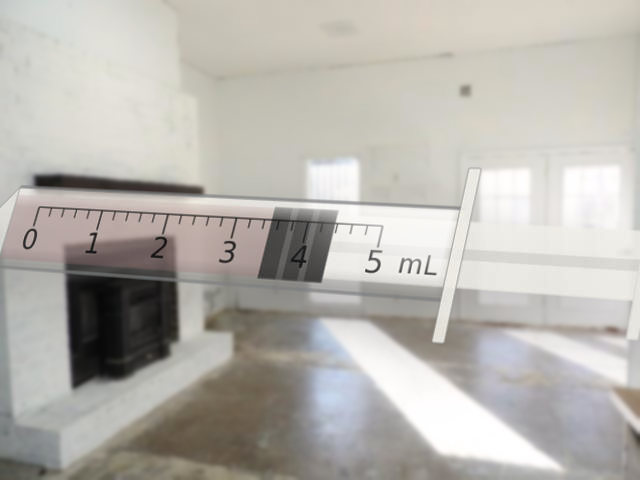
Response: 3.5 (mL)
